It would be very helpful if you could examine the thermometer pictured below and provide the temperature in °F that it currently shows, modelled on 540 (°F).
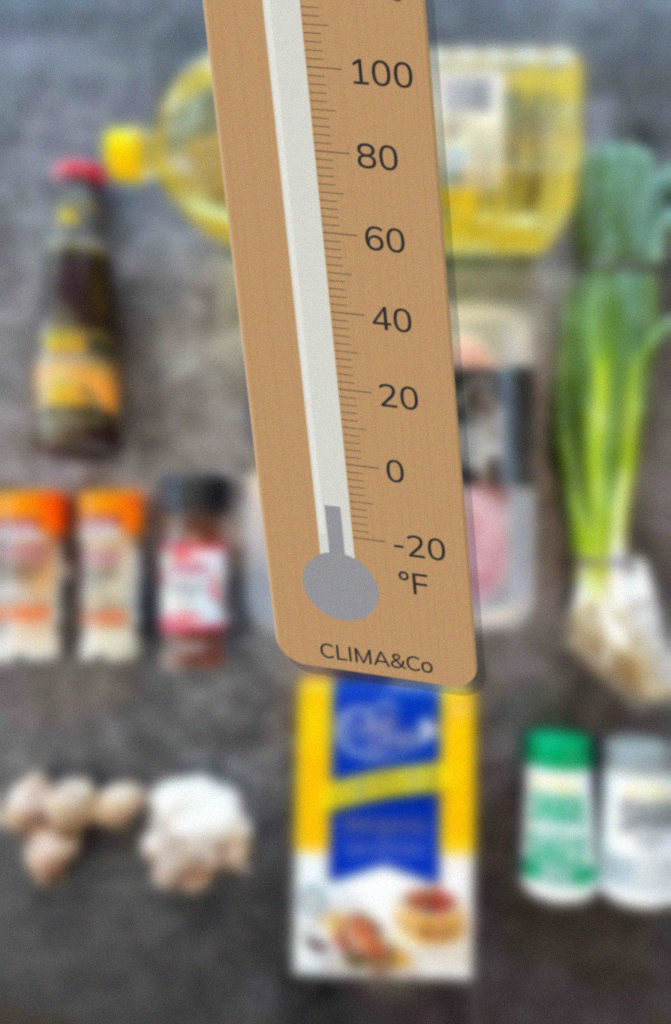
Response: -12 (°F)
